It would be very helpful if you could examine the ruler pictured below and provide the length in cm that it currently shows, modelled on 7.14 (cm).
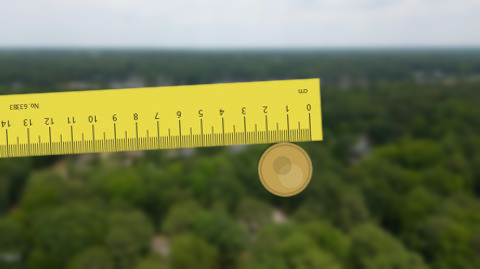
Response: 2.5 (cm)
